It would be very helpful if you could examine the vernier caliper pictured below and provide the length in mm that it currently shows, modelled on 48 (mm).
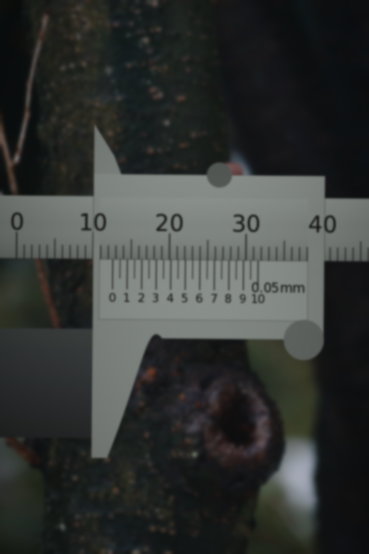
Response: 12.6 (mm)
